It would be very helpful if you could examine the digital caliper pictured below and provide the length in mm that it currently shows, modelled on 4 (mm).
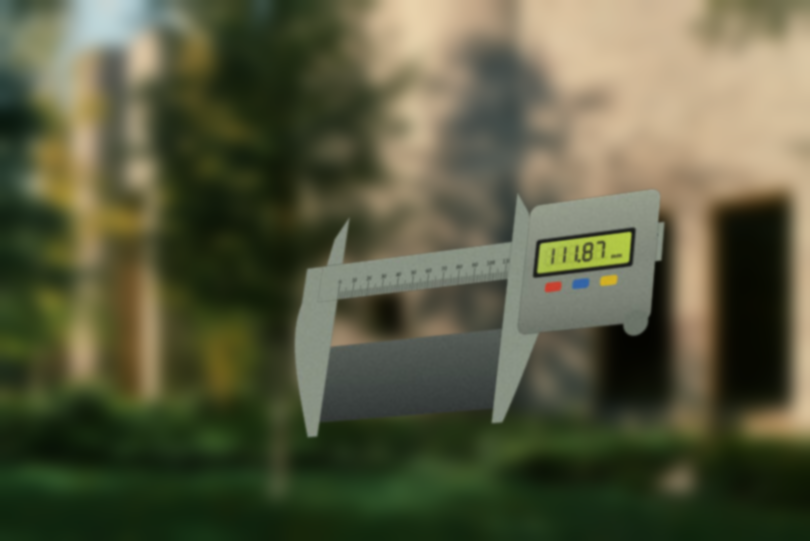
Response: 111.87 (mm)
